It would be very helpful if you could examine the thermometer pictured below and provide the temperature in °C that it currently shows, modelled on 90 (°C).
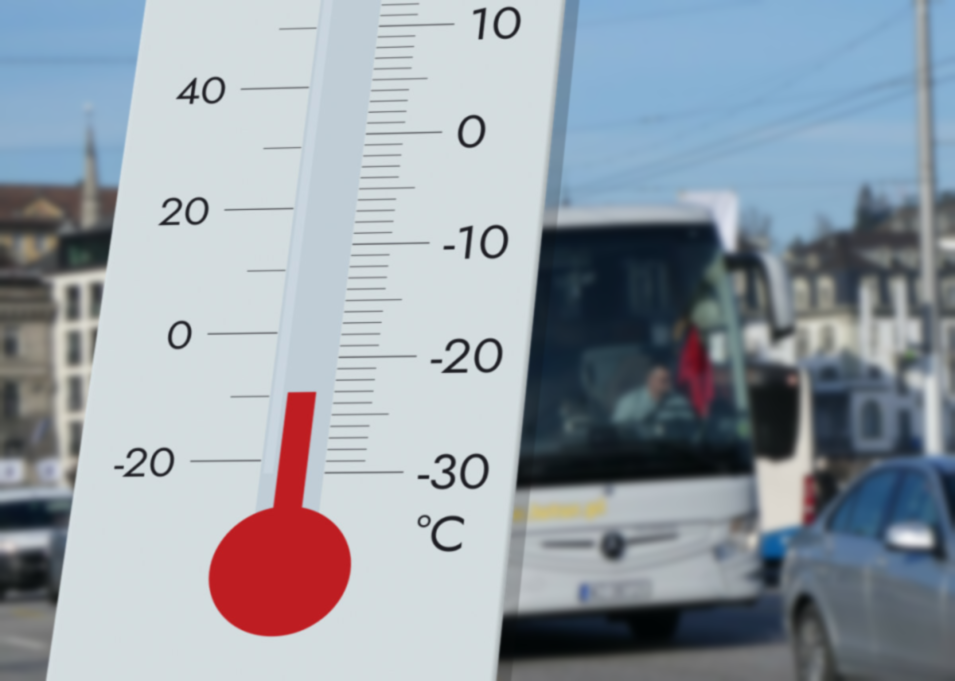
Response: -23 (°C)
